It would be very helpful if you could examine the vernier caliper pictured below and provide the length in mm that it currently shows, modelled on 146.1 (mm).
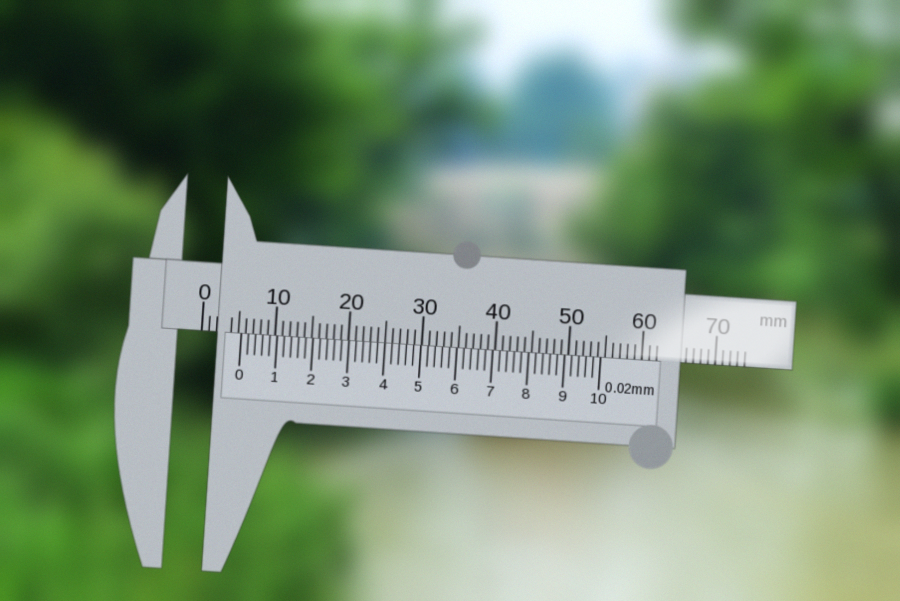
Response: 5.4 (mm)
